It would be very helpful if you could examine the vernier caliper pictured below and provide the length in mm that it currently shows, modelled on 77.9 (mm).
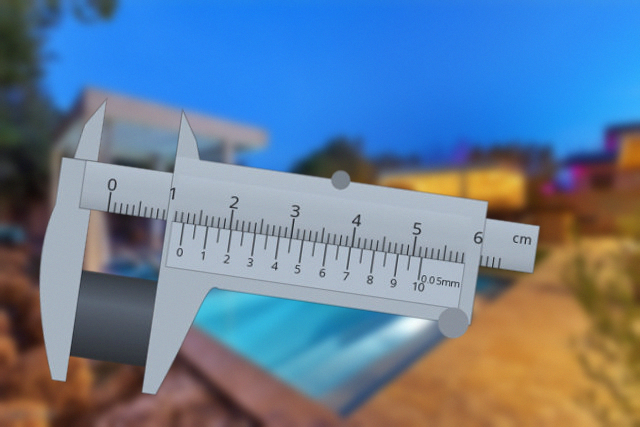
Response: 12.4 (mm)
